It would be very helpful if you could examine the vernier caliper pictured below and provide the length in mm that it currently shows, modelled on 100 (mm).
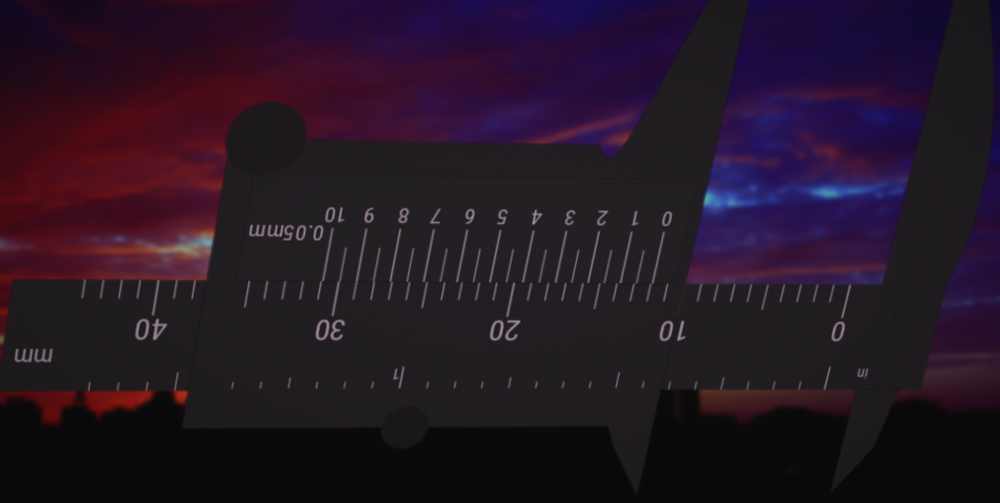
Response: 11.9 (mm)
